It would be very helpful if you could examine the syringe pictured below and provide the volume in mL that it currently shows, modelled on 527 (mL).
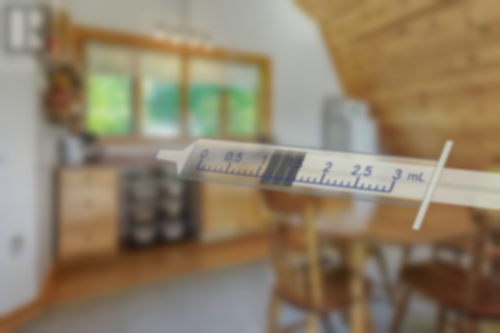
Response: 1.1 (mL)
